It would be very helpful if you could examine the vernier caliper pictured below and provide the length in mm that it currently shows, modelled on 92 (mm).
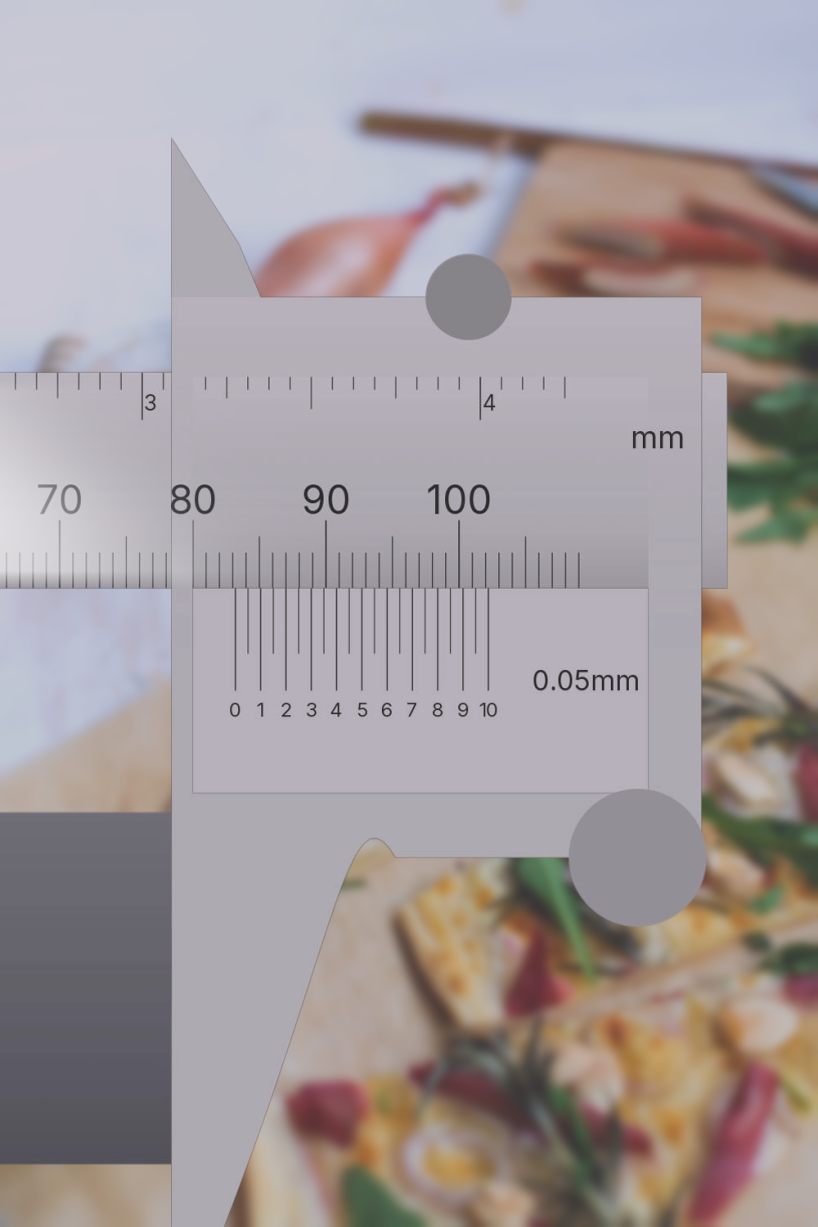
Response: 83.2 (mm)
